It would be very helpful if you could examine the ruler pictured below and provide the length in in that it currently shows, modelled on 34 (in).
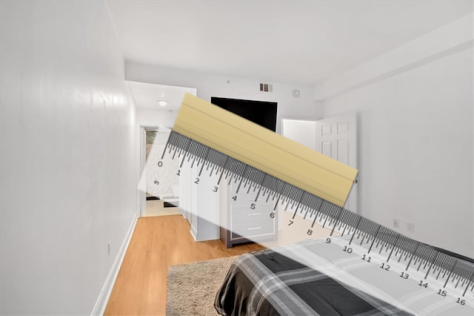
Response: 9 (in)
